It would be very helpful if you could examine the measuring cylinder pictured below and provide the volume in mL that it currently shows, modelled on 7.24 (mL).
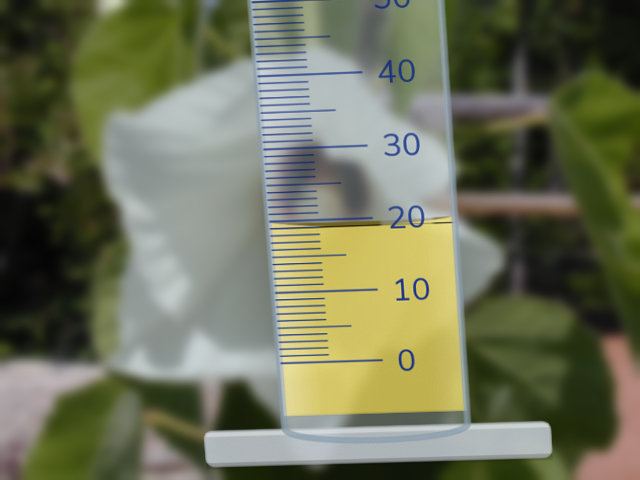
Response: 19 (mL)
